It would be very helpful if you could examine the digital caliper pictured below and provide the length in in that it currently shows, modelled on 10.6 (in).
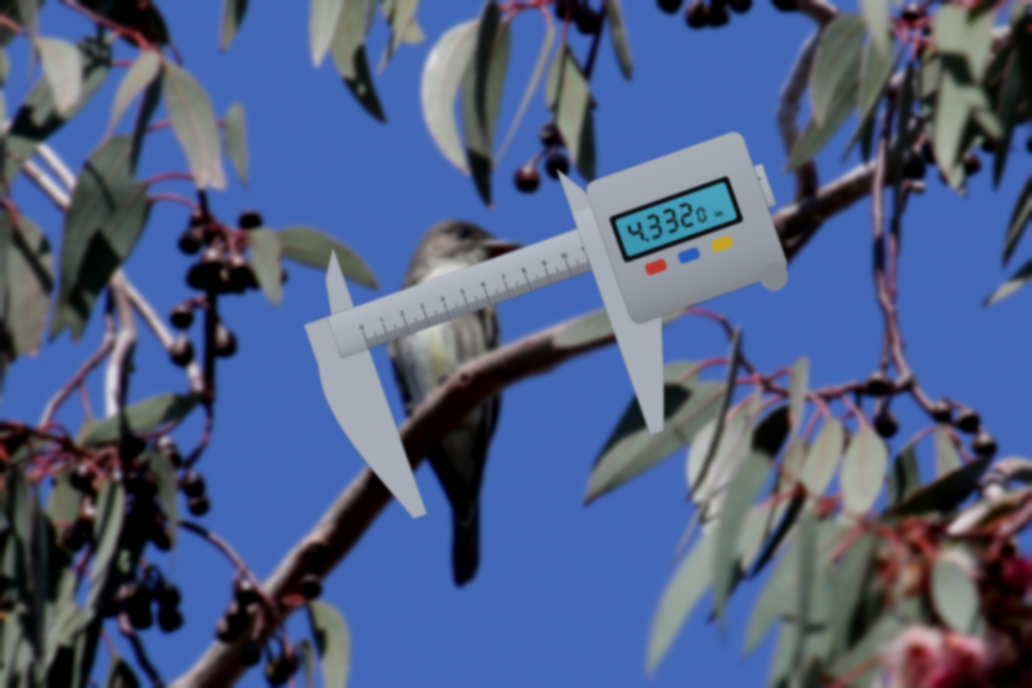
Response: 4.3320 (in)
